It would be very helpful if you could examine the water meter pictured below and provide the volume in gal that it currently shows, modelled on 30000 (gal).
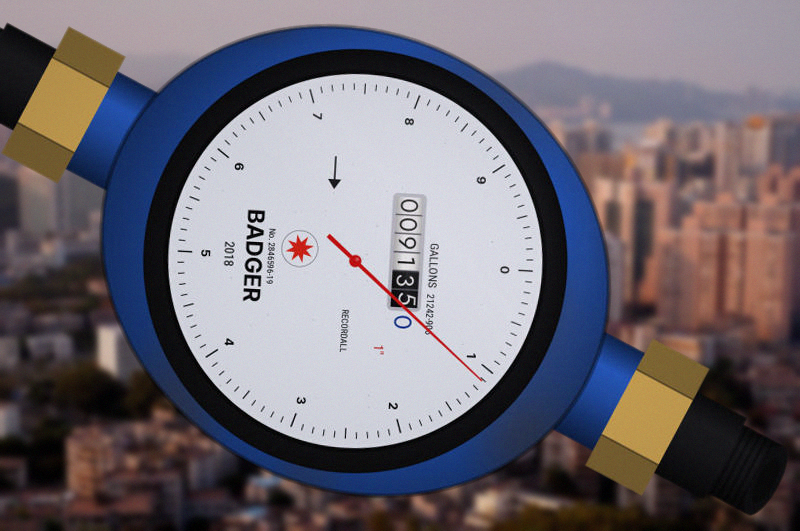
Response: 91351.1 (gal)
